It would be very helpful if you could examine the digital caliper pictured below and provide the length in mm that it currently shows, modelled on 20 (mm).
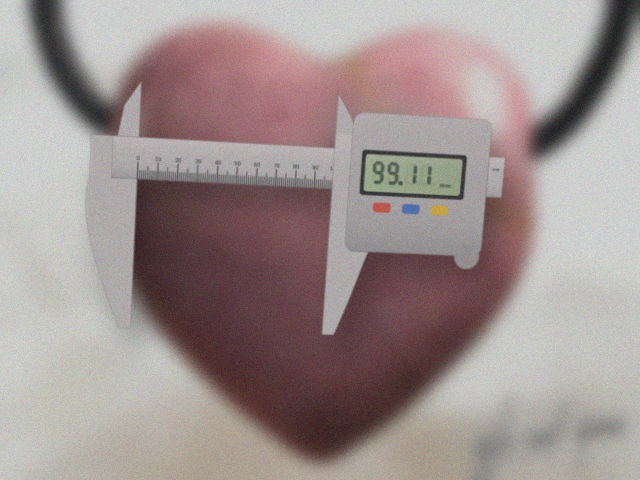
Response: 99.11 (mm)
